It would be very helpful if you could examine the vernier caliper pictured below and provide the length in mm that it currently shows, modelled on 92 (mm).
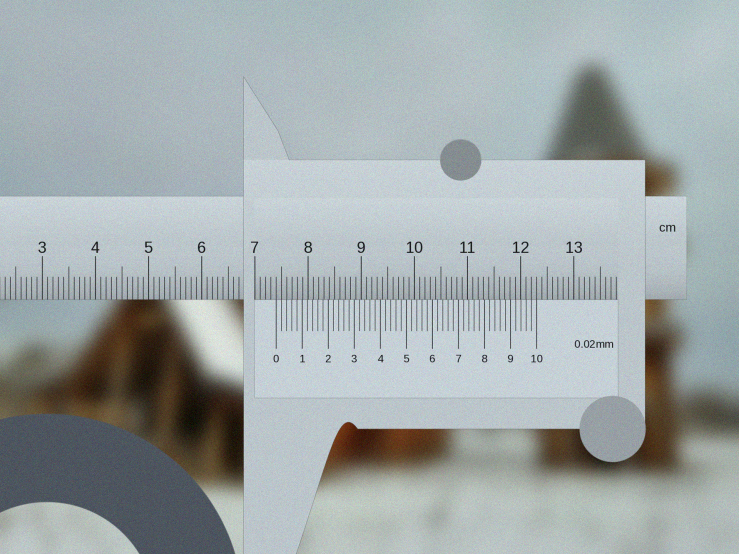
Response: 74.0 (mm)
